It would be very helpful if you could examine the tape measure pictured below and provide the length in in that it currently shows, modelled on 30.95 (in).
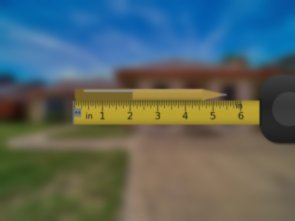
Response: 5.5 (in)
